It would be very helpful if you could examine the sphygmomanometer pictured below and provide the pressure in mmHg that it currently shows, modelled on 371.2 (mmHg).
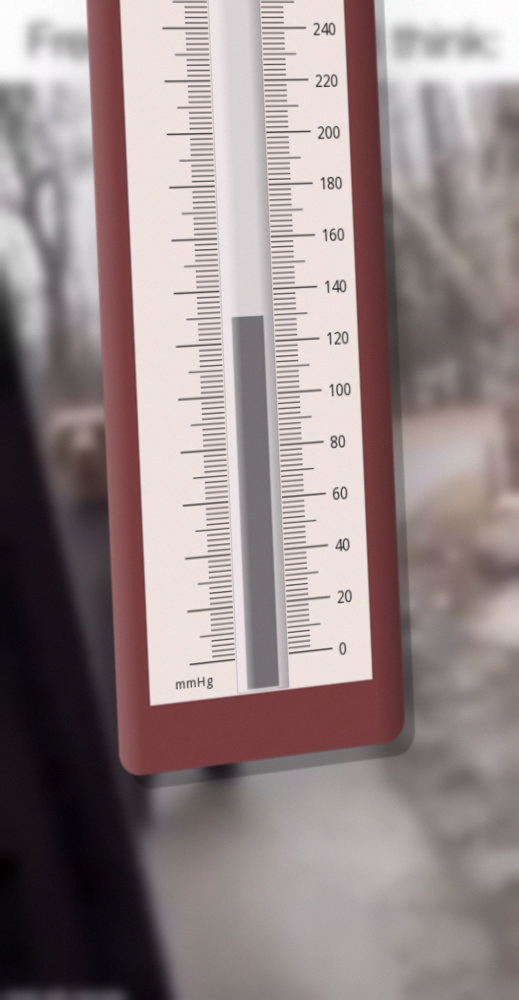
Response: 130 (mmHg)
